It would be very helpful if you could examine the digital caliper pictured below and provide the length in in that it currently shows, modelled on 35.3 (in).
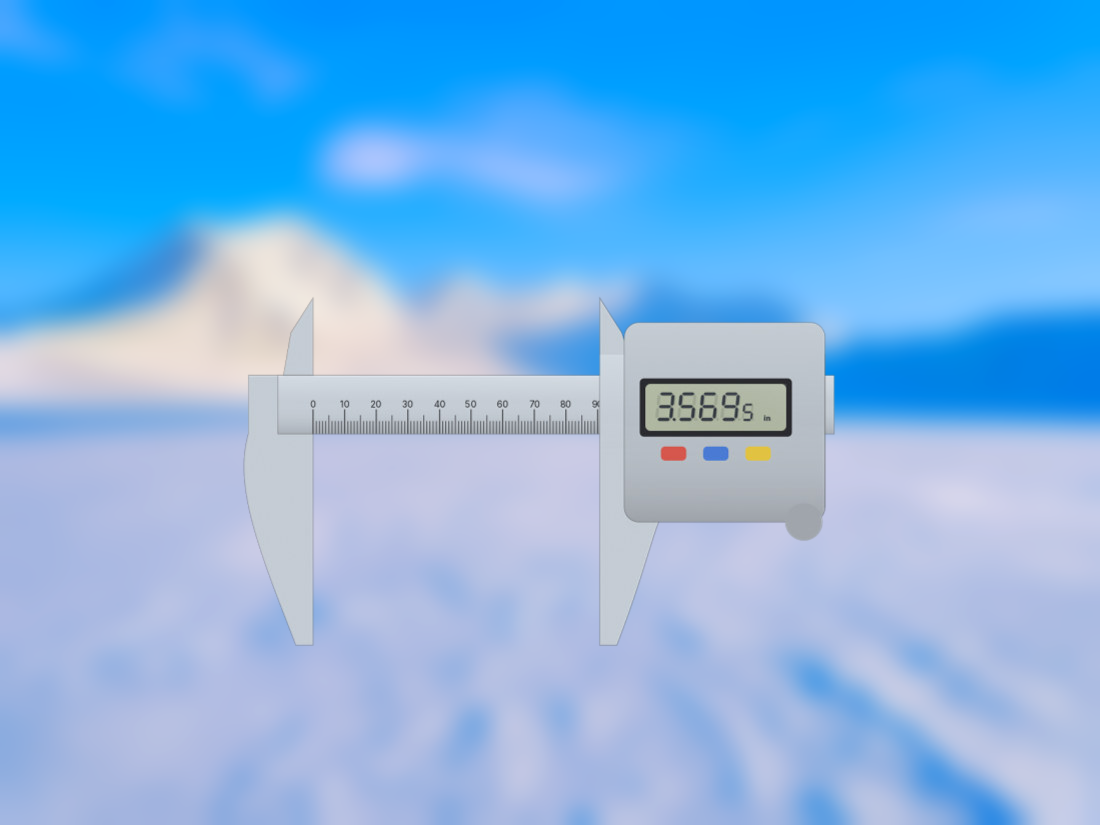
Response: 3.5695 (in)
